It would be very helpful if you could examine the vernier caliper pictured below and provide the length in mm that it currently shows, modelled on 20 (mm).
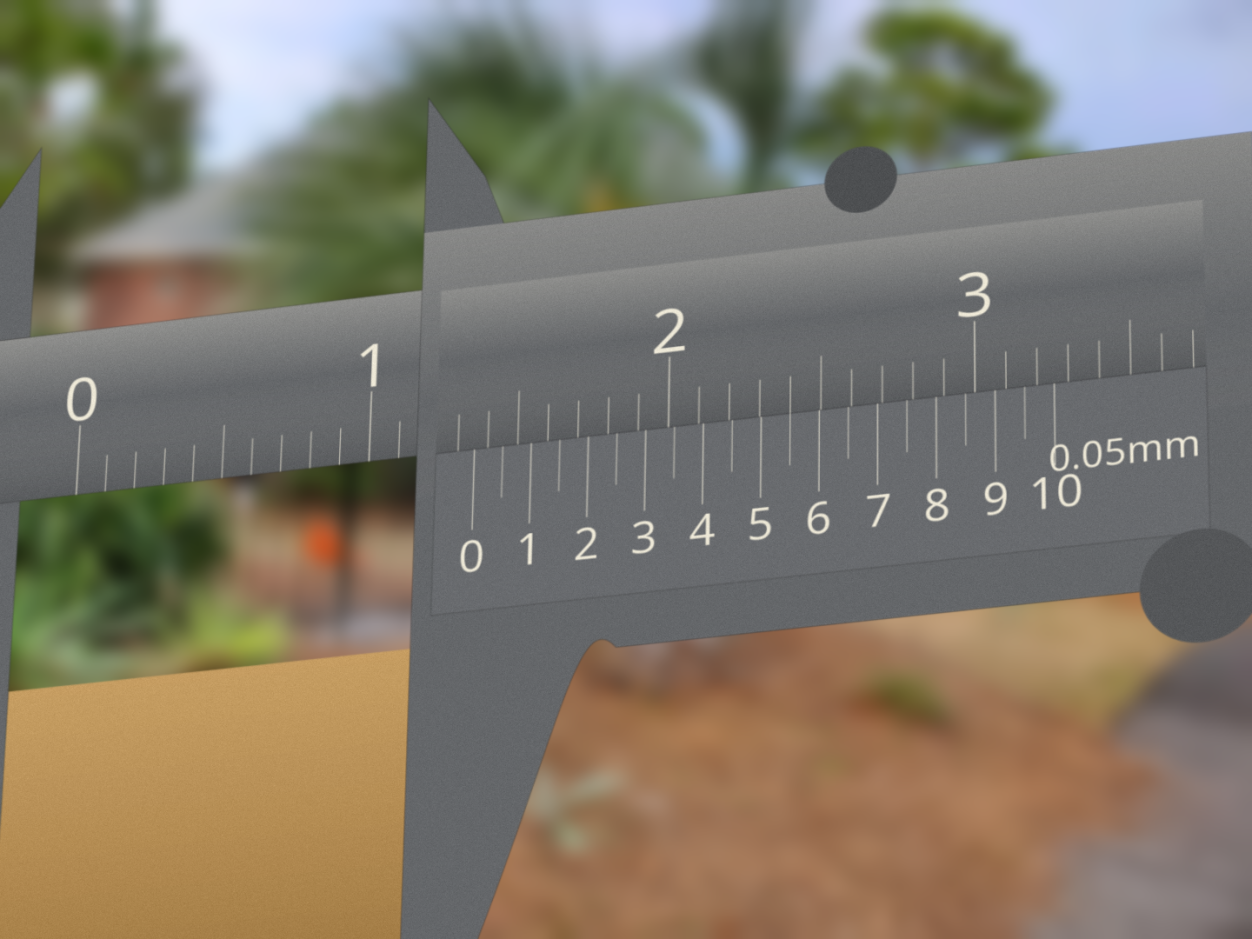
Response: 13.55 (mm)
